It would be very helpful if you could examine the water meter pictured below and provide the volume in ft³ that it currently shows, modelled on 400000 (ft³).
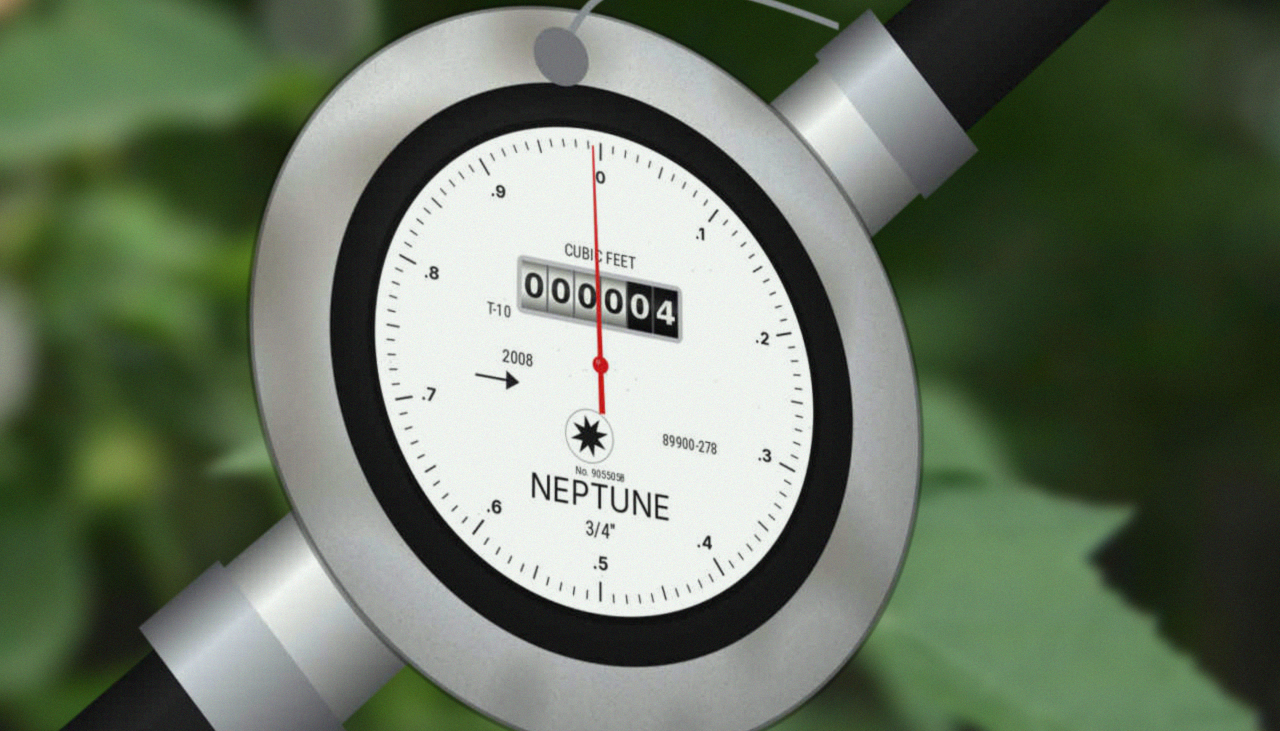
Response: 3.99 (ft³)
